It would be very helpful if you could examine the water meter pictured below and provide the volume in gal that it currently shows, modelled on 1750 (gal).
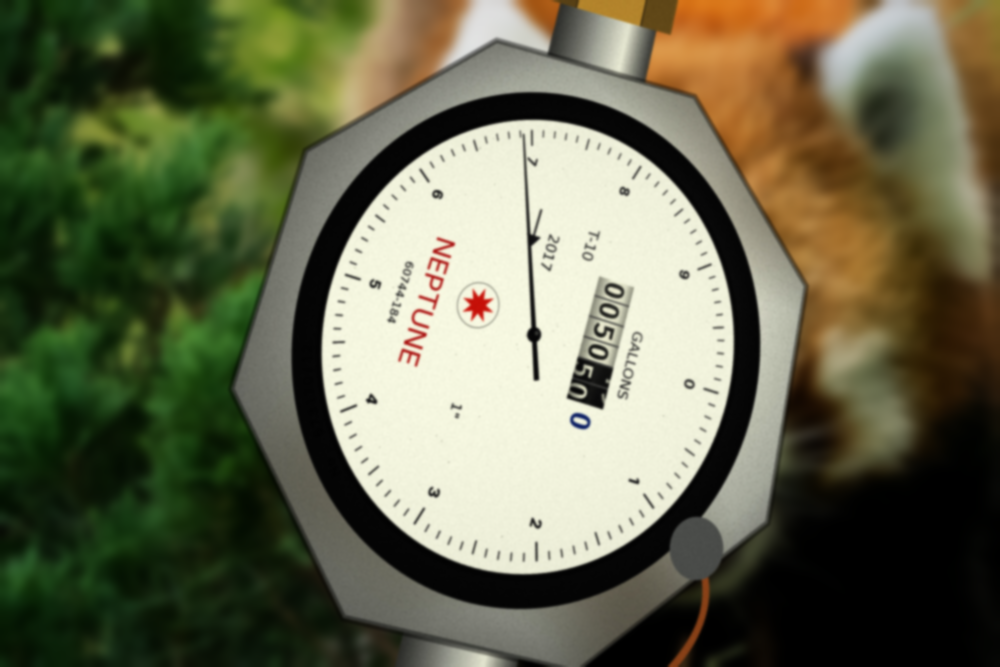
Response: 50496.9 (gal)
